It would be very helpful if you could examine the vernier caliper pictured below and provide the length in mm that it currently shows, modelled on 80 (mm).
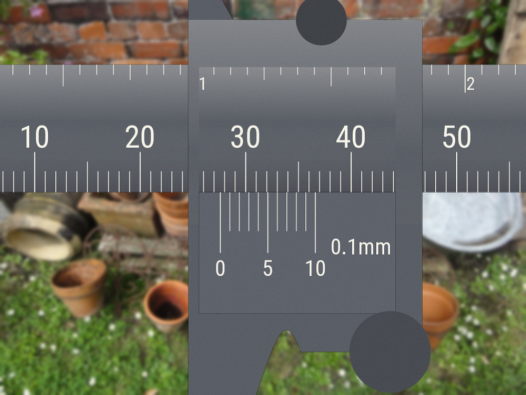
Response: 27.6 (mm)
